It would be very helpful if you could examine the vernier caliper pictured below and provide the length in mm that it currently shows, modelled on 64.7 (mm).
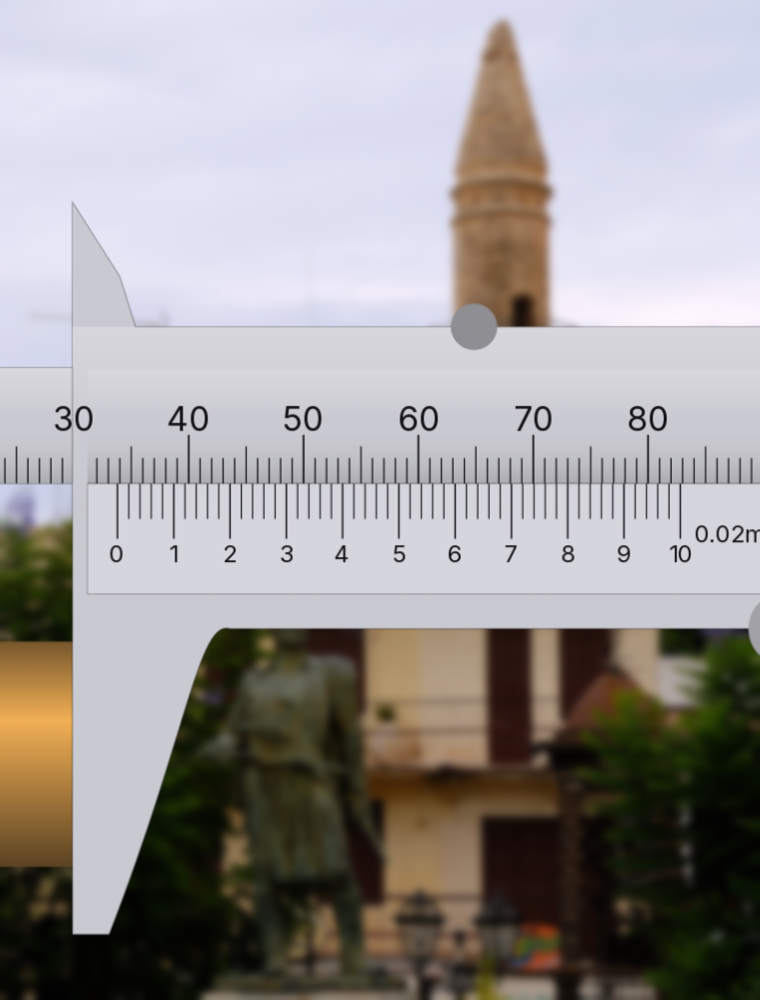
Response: 33.8 (mm)
